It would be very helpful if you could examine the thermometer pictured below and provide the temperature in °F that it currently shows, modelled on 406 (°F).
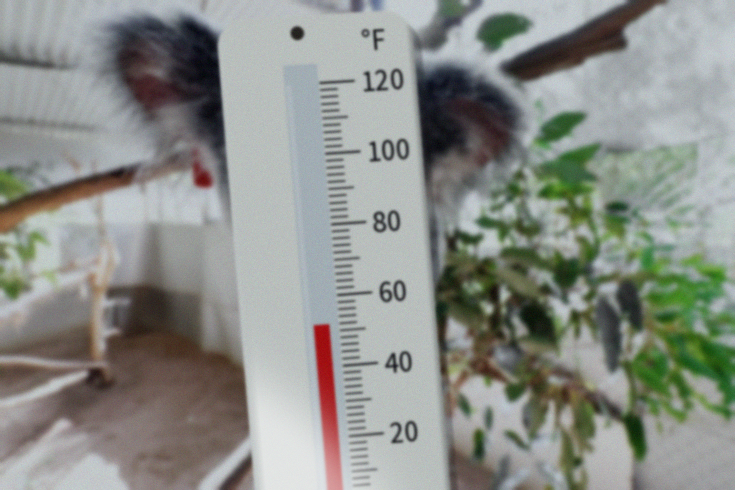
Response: 52 (°F)
